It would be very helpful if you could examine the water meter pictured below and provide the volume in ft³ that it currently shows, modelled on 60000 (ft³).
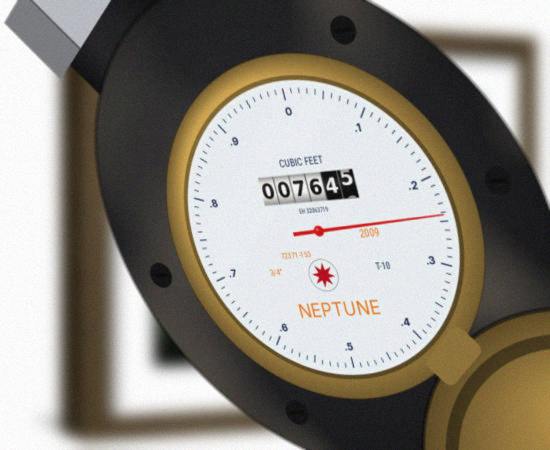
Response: 7645.24 (ft³)
